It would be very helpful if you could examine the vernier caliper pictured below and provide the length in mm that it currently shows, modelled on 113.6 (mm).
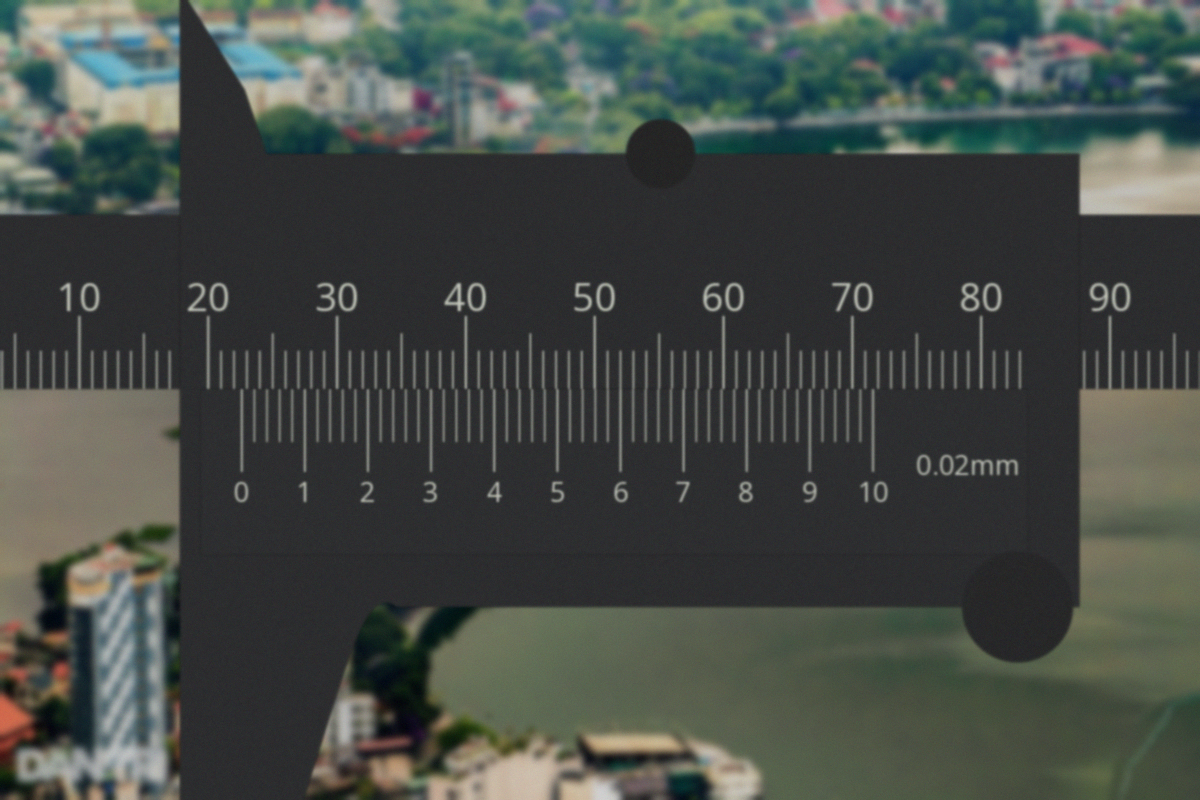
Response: 22.6 (mm)
